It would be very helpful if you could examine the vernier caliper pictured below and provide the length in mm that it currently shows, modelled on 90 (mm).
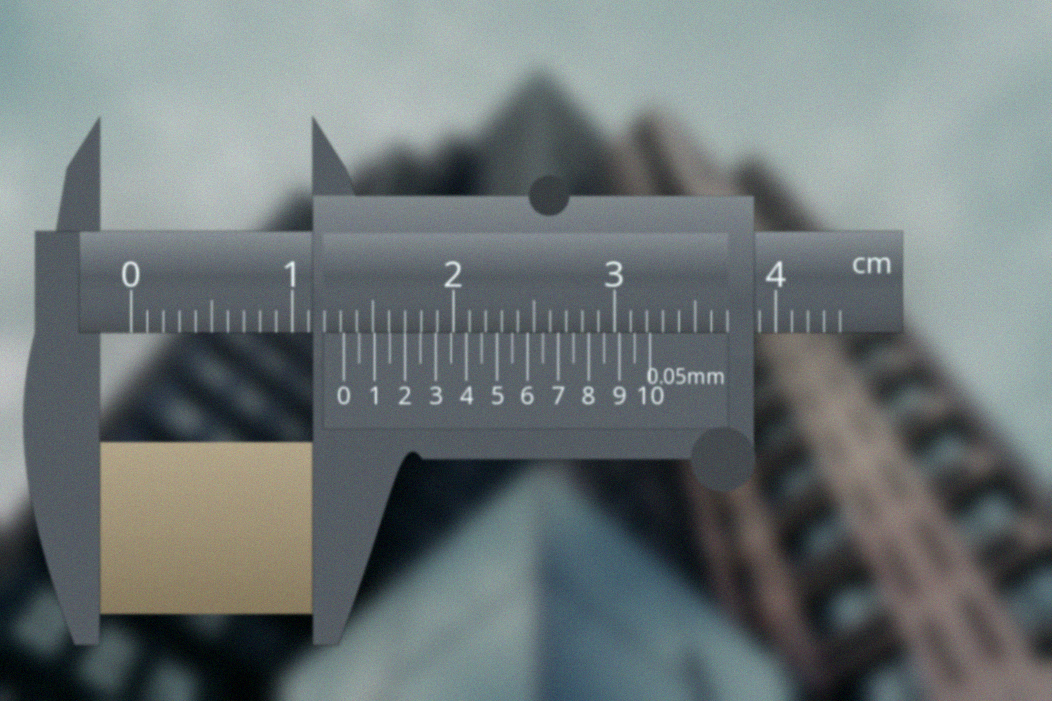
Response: 13.2 (mm)
